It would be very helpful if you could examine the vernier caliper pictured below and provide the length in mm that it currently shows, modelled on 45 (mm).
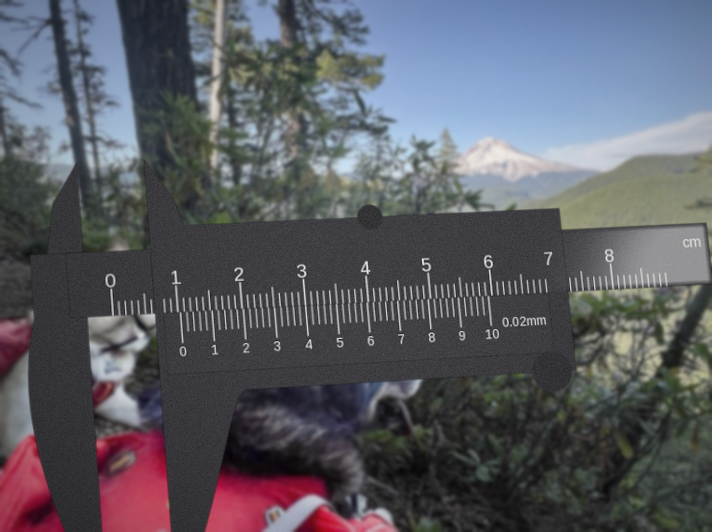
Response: 10.4 (mm)
